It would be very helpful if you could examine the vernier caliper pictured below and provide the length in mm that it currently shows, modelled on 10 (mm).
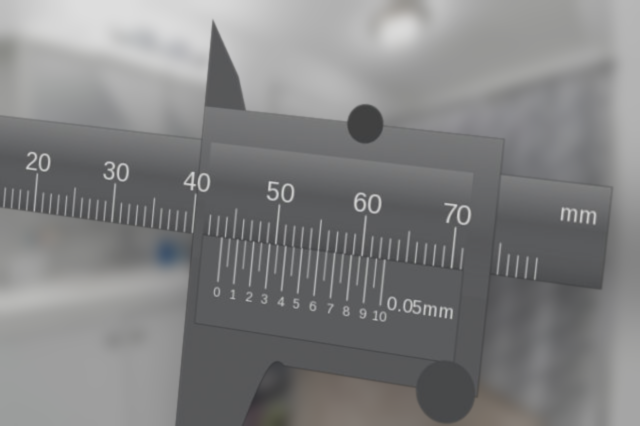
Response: 43.6 (mm)
